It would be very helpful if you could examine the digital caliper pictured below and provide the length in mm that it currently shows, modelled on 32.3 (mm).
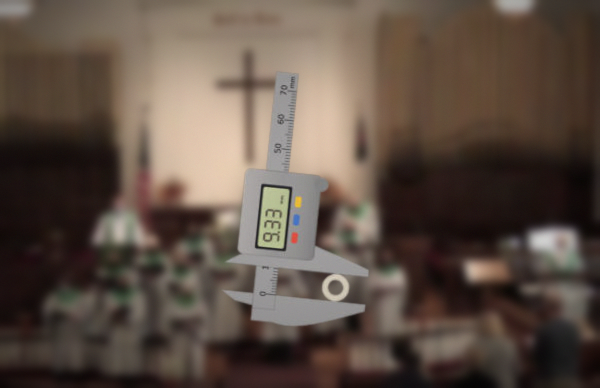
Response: 9.33 (mm)
